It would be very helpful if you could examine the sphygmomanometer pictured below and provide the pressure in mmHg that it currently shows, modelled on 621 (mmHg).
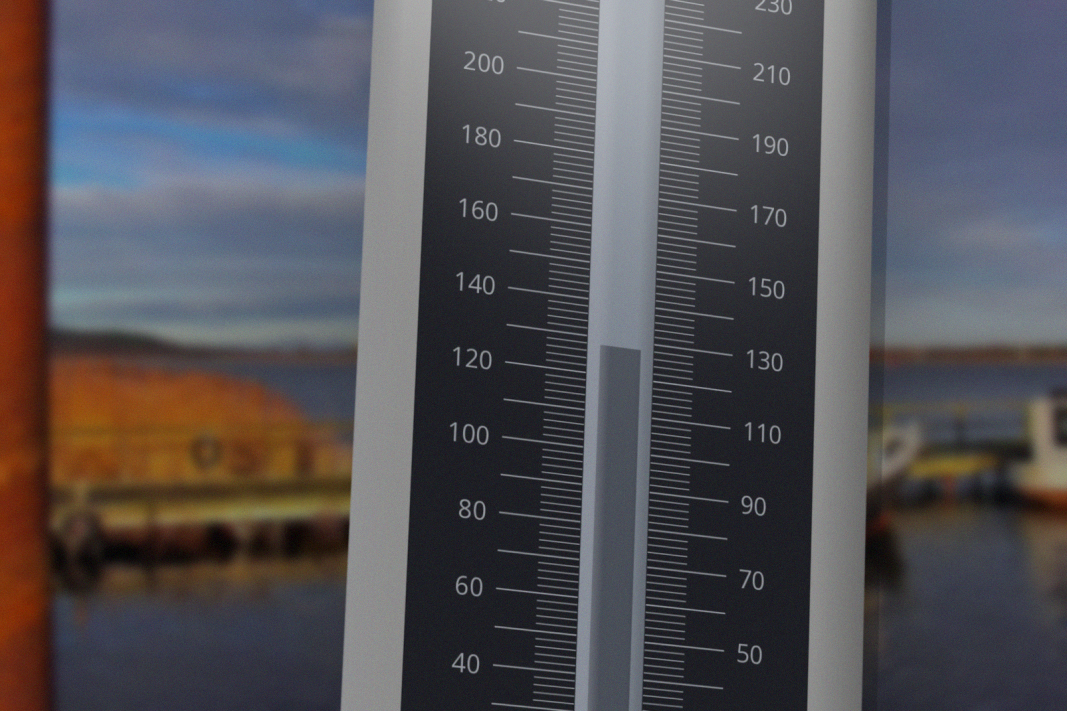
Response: 128 (mmHg)
